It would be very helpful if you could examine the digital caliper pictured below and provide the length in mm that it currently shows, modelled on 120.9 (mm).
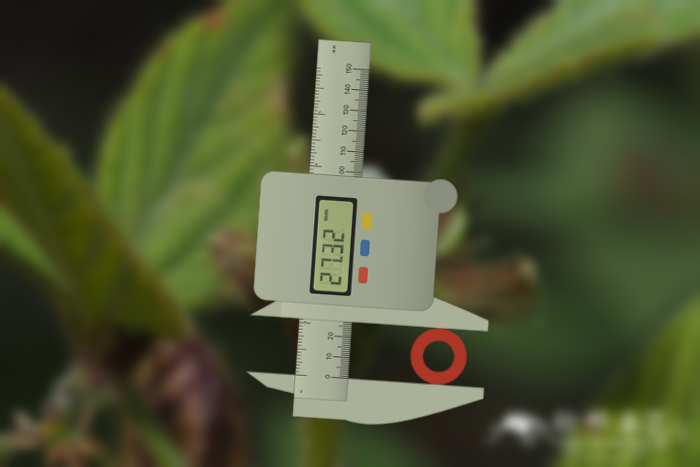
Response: 27.32 (mm)
